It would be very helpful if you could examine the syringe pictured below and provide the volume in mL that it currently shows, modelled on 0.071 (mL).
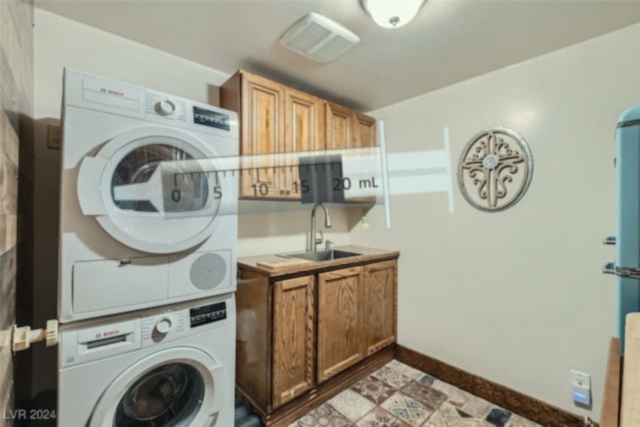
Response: 15 (mL)
